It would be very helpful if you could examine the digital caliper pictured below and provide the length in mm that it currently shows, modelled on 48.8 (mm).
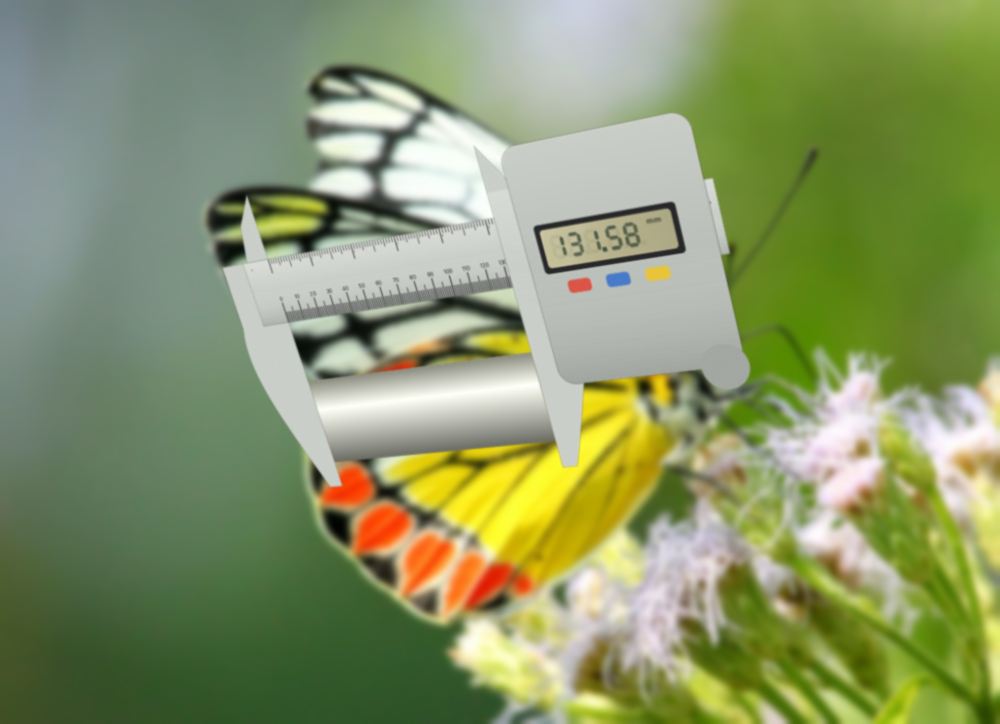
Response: 131.58 (mm)
